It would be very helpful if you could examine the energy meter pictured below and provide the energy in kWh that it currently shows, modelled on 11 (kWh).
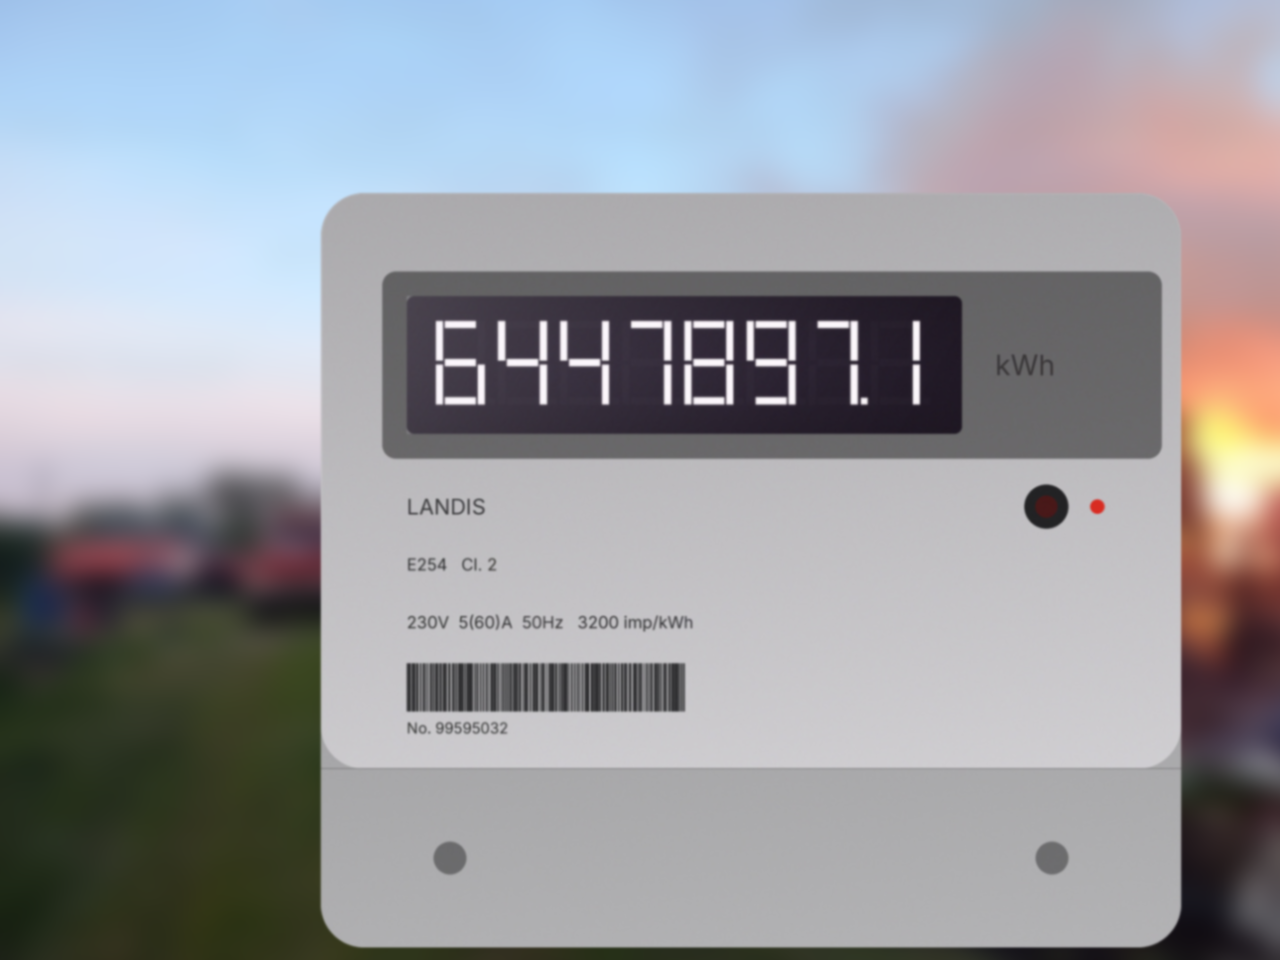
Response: 6447897.1 (kWh)
